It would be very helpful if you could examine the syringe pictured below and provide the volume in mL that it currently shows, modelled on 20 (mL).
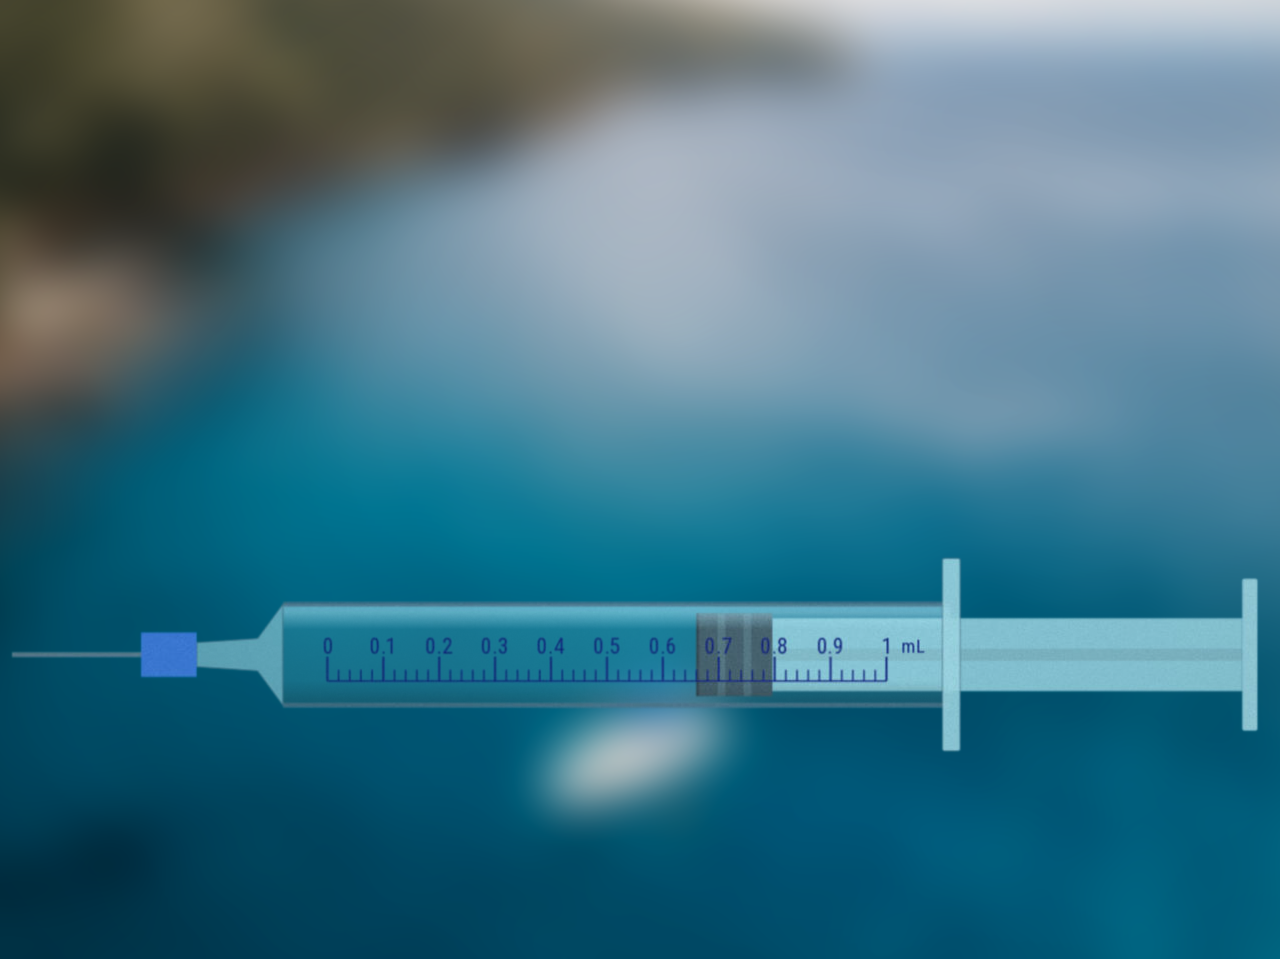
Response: 0.66 (mL)
